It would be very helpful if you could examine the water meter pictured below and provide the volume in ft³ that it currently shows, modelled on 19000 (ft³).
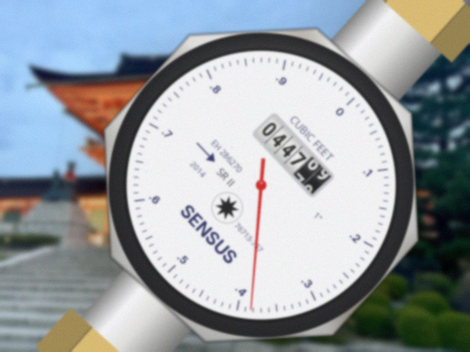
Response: 44769.38 (ft³)
